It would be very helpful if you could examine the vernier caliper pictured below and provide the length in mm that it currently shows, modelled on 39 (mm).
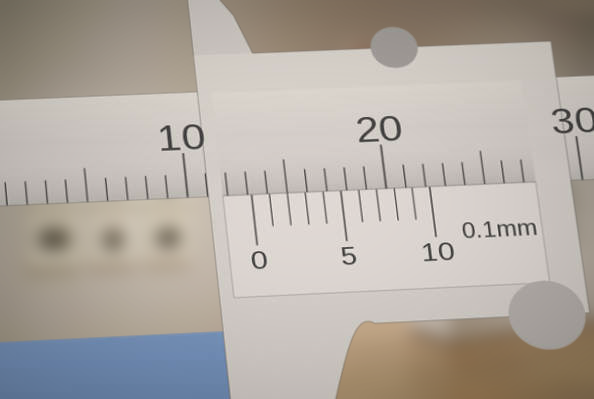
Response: 13.2 (mm)
